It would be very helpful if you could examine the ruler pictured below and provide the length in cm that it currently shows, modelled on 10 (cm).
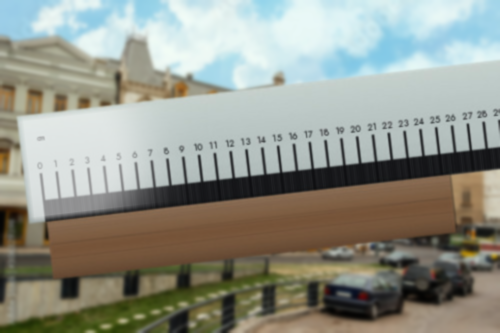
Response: 25.5 (cm)
